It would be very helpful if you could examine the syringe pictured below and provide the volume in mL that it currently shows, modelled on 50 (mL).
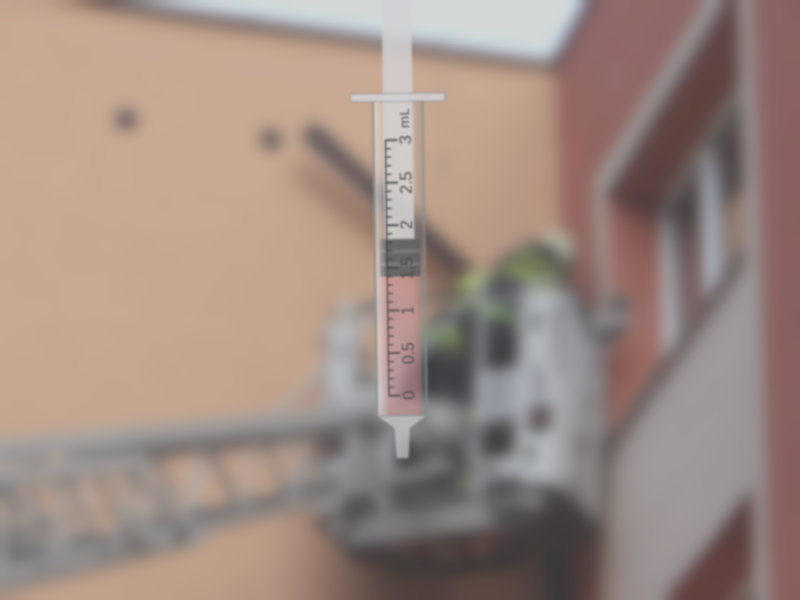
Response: 1.4 (mL)
